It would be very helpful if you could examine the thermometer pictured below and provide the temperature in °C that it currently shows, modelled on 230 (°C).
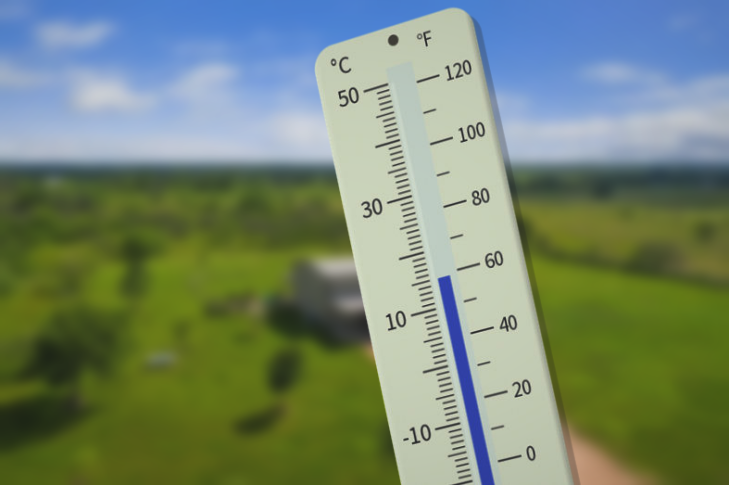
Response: 15 (°C)
